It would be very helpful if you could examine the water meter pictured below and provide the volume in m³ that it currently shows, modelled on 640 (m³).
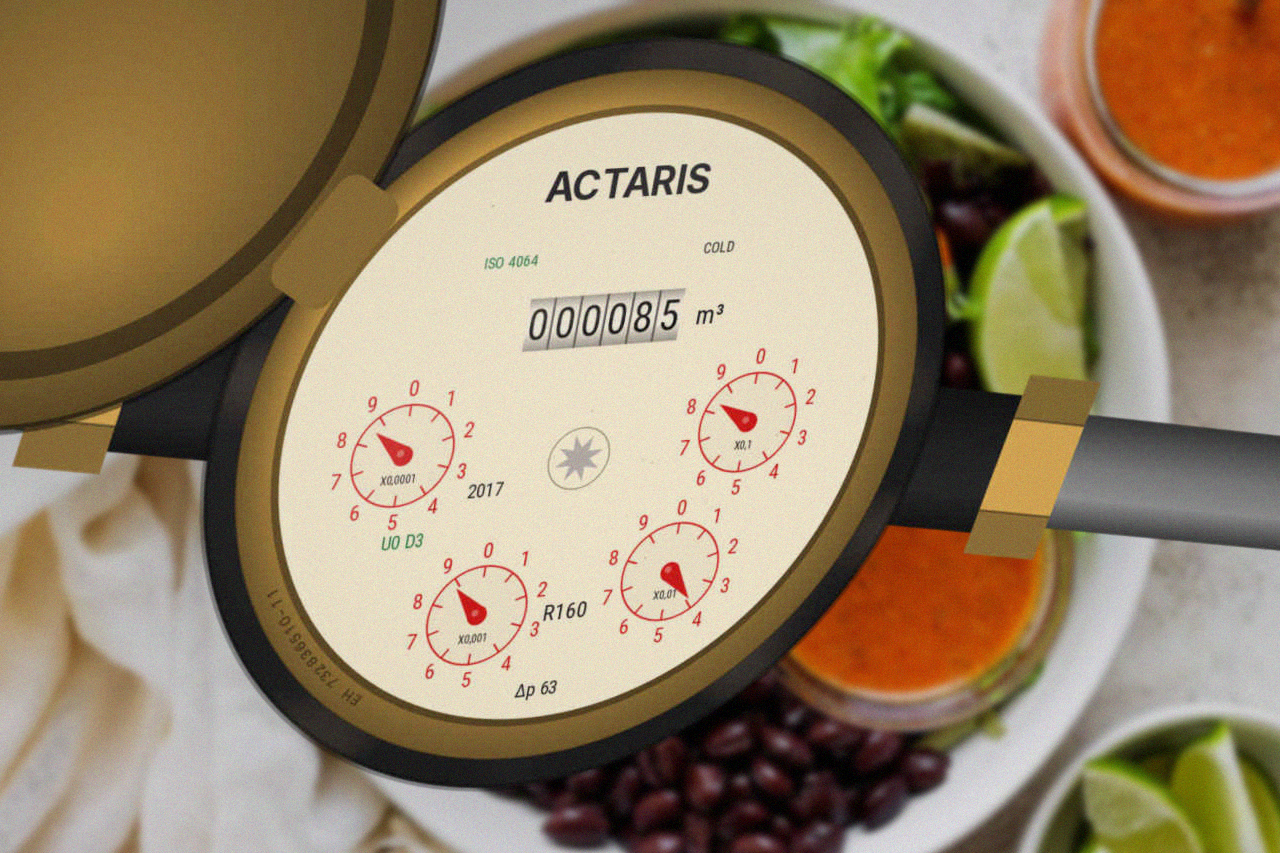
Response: 85.8388 (m³)
